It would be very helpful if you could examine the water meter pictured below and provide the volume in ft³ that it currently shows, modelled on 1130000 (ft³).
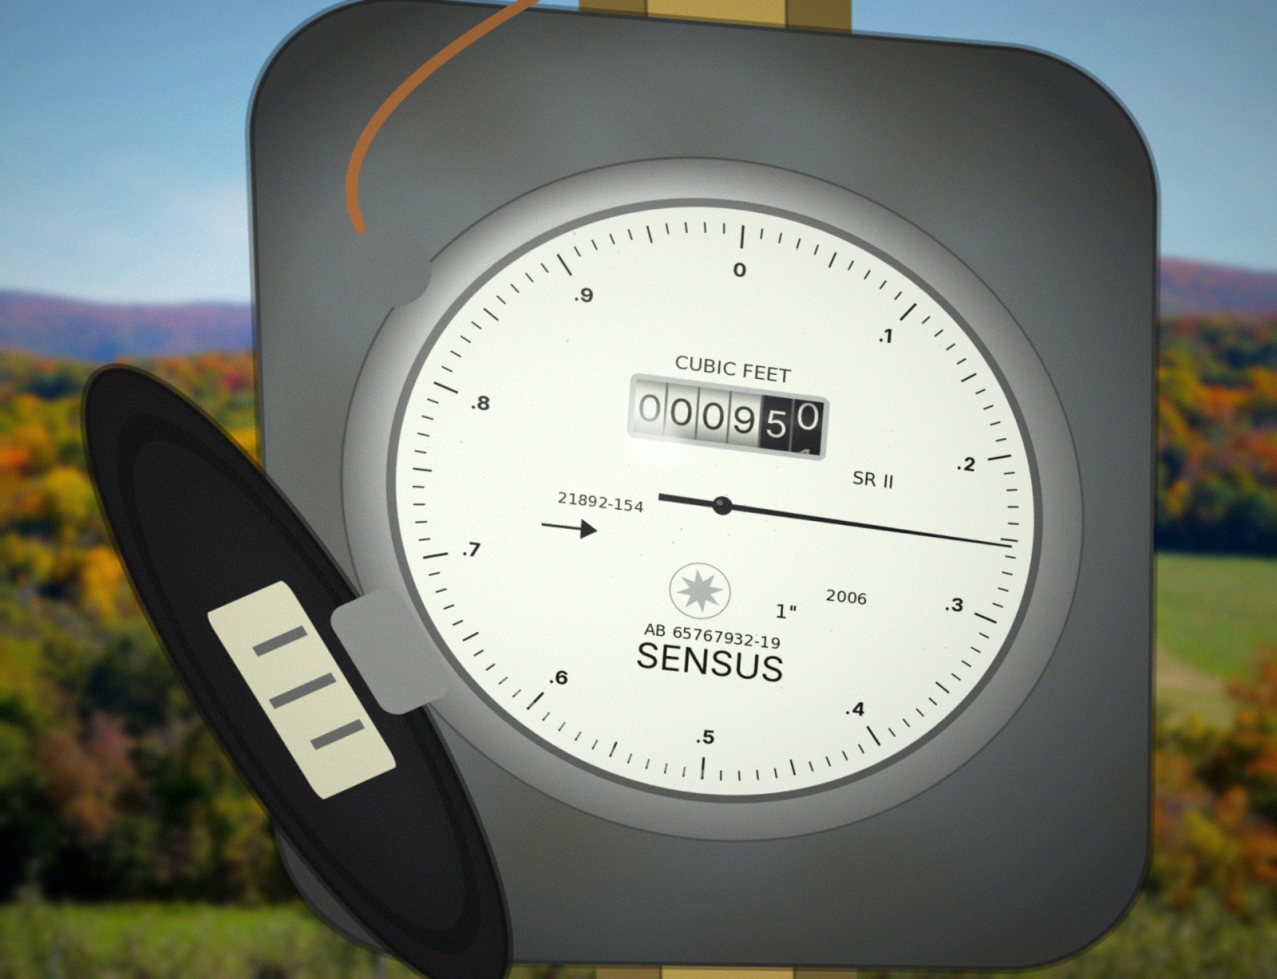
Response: 950.25 (ft³)
